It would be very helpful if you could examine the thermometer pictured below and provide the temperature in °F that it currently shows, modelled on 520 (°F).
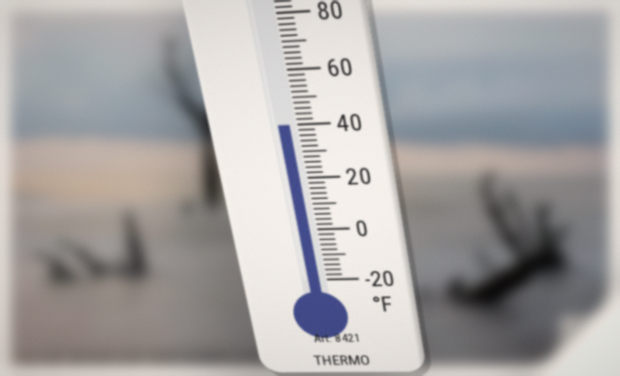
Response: 40 (°F)
